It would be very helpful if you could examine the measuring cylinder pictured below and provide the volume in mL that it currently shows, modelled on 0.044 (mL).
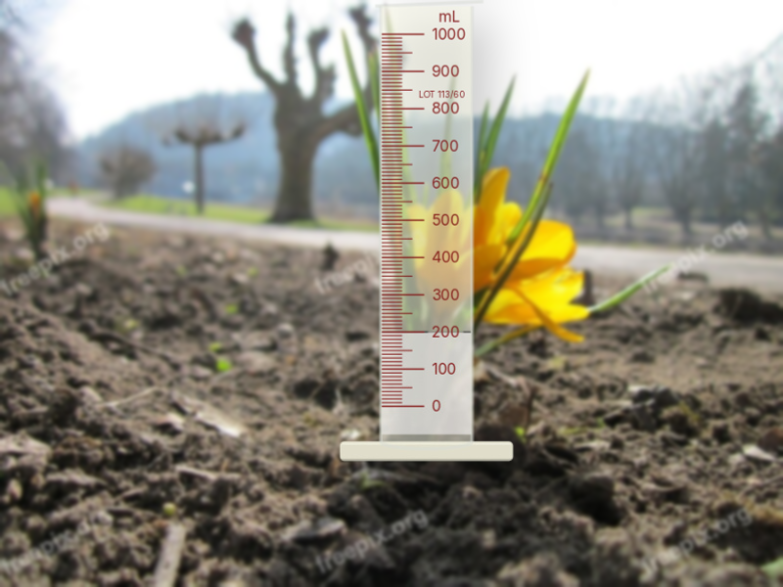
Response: 200 (mL)
